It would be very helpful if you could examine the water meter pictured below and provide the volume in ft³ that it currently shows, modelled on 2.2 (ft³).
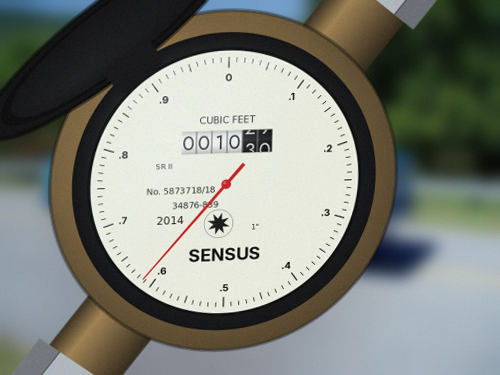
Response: 1029.61 (ft³)
